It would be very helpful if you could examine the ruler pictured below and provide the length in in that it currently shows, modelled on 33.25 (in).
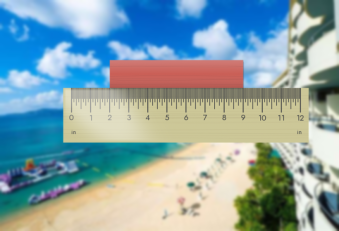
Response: 7 (in)
